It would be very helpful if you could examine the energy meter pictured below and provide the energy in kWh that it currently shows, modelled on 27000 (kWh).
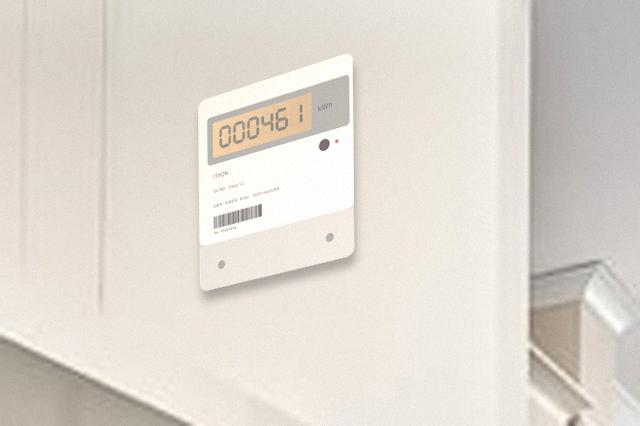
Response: 461 (kWh)
